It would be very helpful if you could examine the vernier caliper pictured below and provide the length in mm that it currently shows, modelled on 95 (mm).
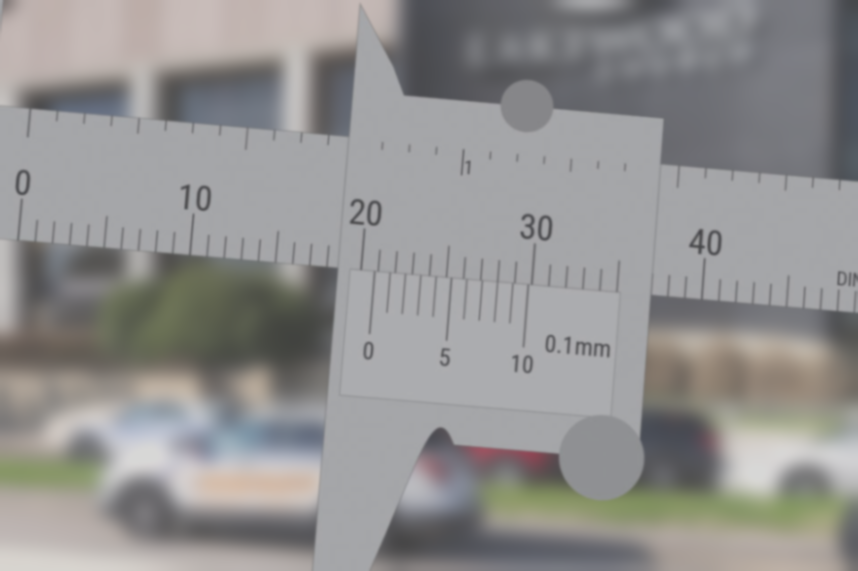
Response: 20.8 (mm)
